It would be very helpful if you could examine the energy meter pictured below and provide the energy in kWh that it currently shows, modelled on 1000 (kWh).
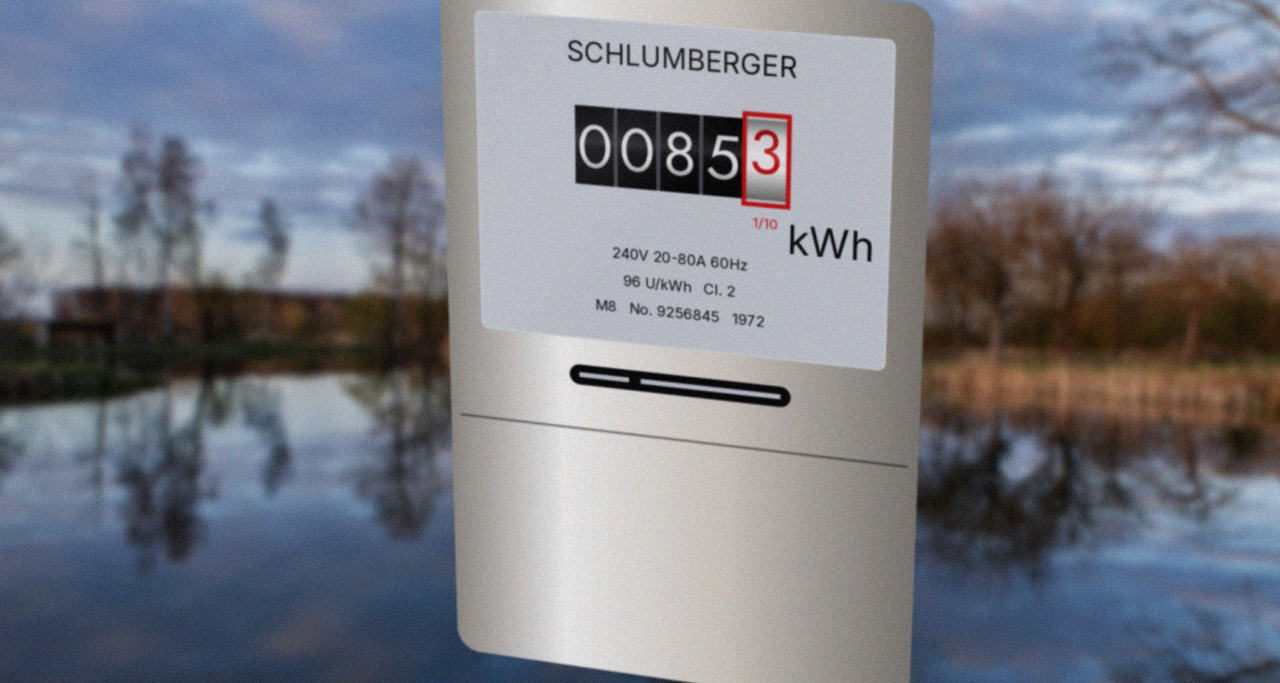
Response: 85.3 (kWh)
